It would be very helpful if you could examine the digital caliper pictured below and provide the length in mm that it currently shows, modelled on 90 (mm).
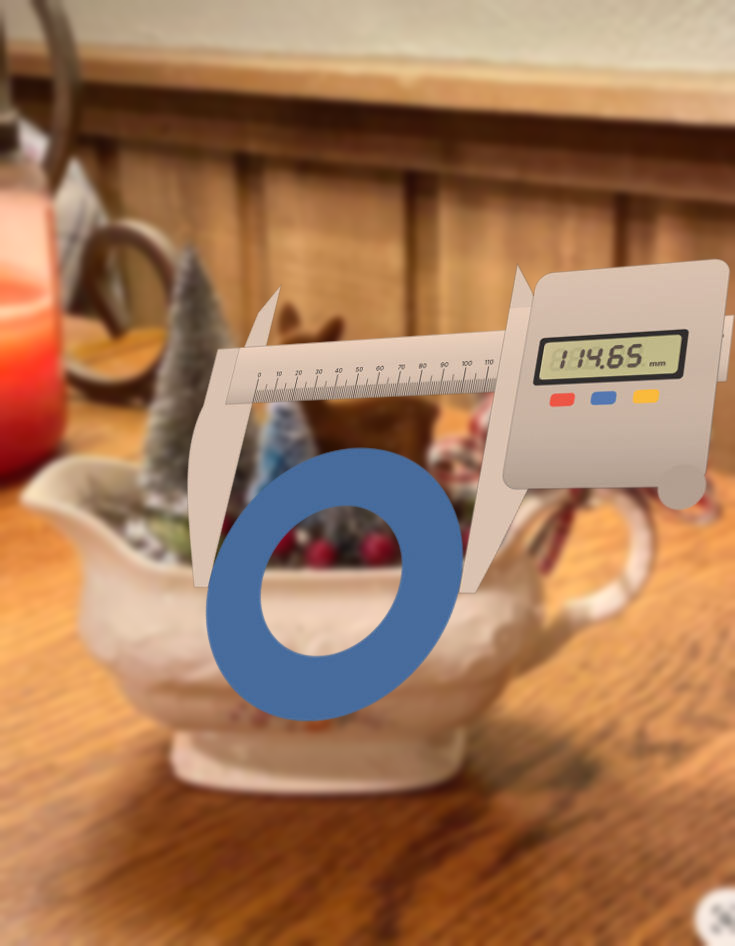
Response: 114.65 (mm)
